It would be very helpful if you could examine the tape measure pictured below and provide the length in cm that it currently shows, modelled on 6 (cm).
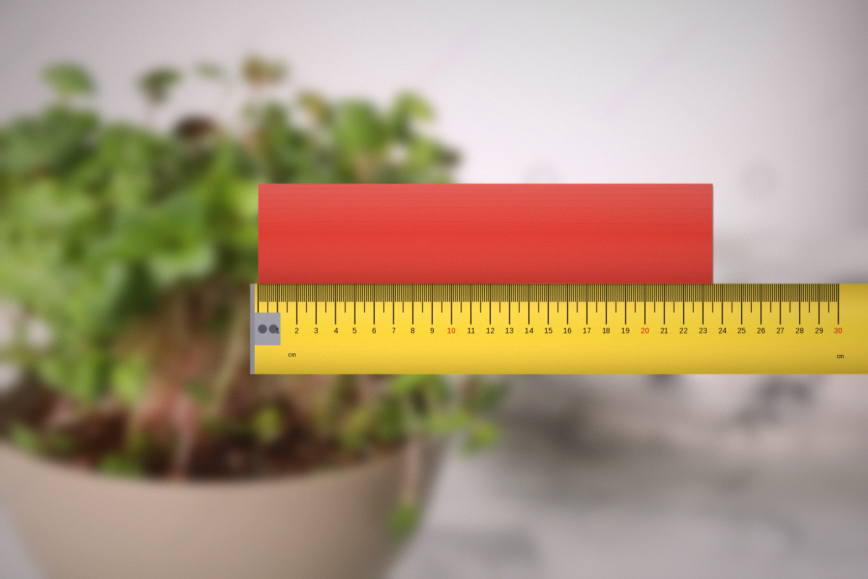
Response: 23.5 (cm)
